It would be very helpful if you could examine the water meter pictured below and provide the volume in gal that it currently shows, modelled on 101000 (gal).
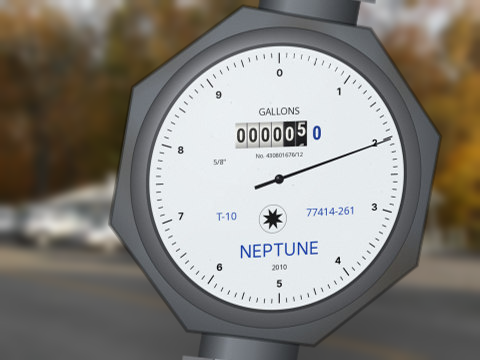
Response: 52.0 (gal)
